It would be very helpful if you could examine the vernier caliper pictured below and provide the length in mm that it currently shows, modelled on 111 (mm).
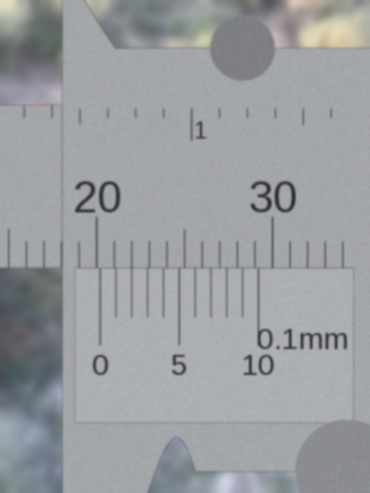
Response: 20.2 (mm)
